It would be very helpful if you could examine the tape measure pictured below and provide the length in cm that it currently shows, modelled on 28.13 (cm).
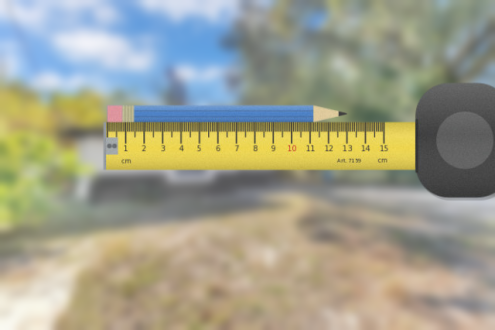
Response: 13 (cm)
